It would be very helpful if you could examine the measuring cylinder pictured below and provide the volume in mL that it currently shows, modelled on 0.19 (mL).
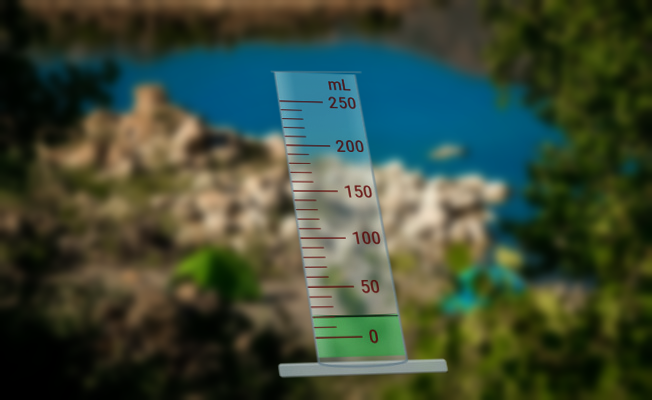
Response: 20 (mL)
